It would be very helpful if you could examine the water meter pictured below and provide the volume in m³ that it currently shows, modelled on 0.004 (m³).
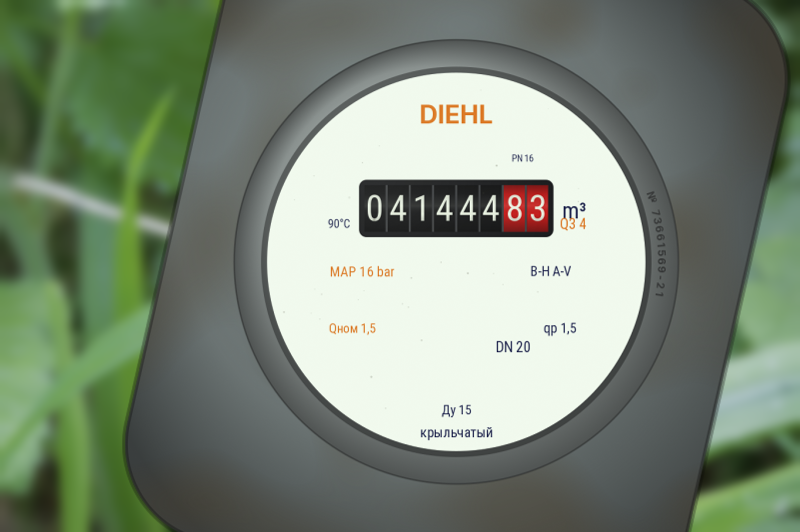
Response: 41444.83 (m³)
